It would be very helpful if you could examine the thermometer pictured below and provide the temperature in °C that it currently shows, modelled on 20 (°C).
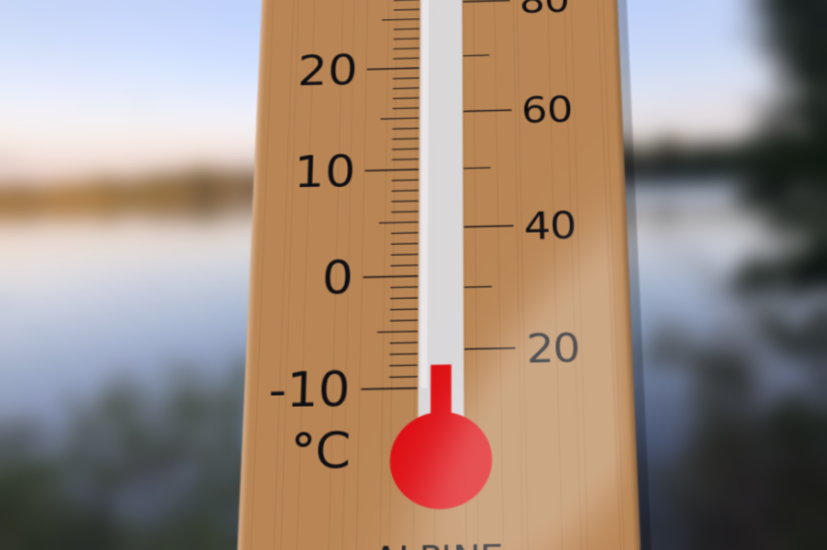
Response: -8 (°C)
